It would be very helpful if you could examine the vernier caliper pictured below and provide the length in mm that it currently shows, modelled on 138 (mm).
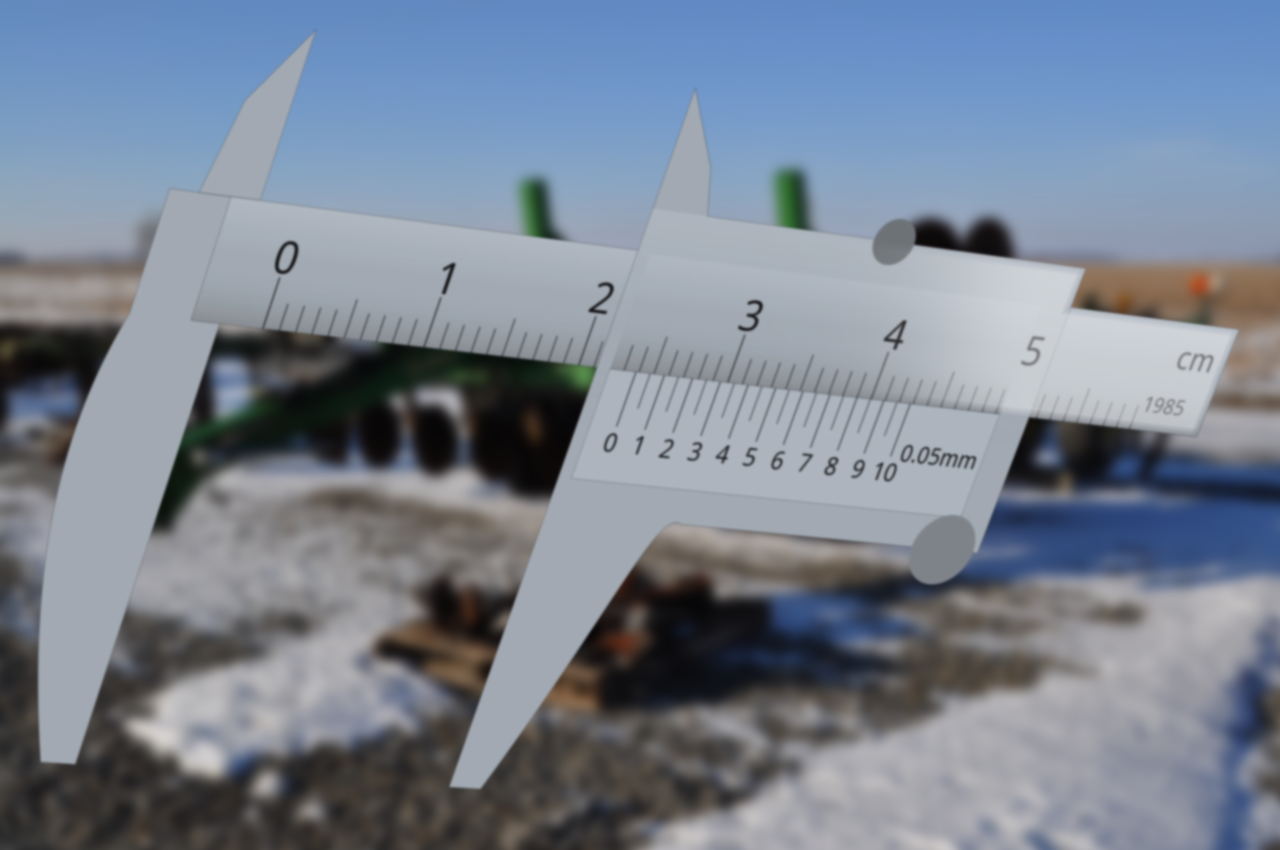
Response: 23.8 (mm)
